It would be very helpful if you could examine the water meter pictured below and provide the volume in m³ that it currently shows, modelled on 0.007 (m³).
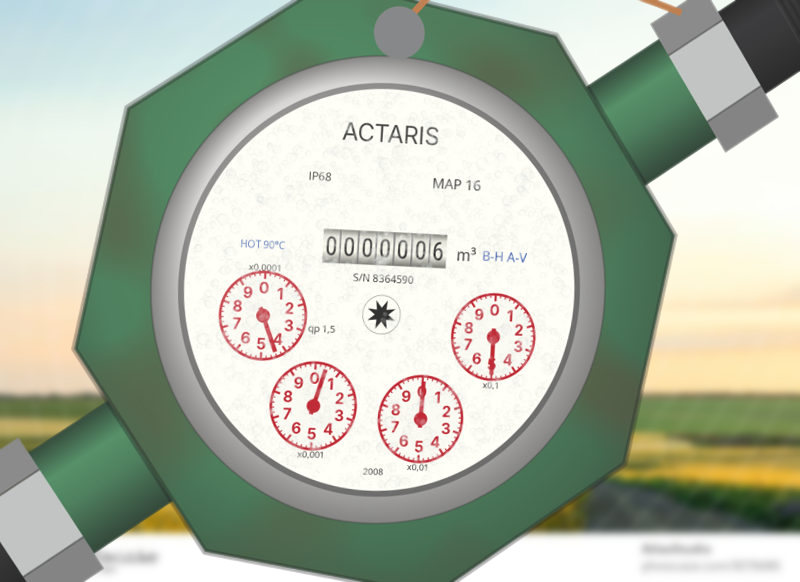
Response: 6.5004 (m³)
